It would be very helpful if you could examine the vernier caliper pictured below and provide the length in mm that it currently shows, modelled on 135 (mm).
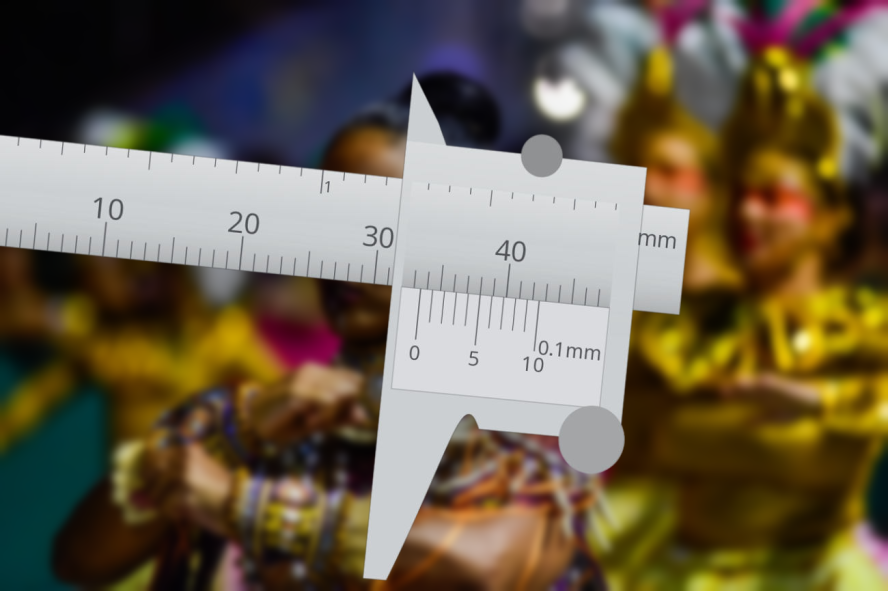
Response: 33.5 (mm)
